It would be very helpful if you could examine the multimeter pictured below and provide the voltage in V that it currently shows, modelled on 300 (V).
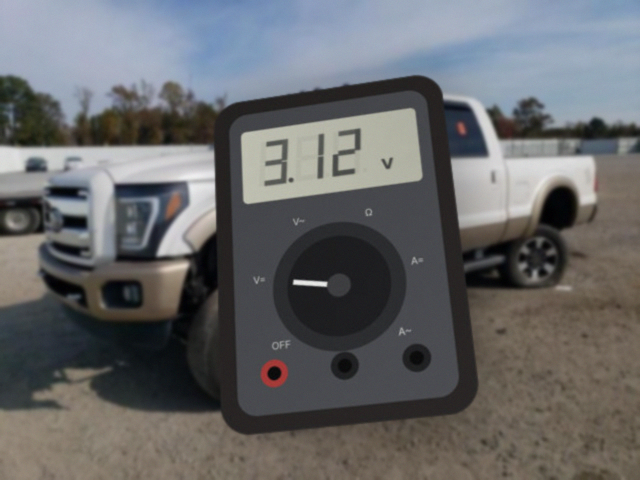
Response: 3.12 (V)
